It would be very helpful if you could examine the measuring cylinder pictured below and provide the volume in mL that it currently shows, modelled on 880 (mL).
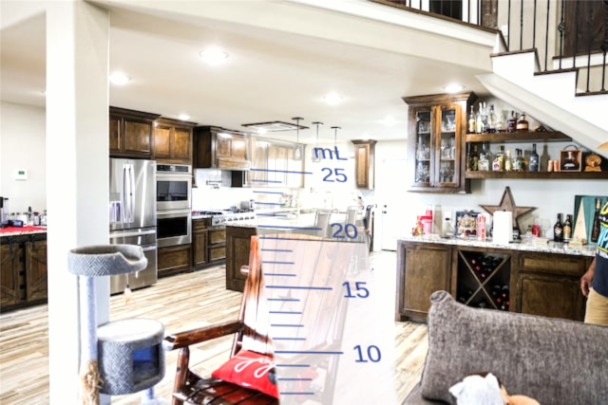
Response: 19 (mL)
